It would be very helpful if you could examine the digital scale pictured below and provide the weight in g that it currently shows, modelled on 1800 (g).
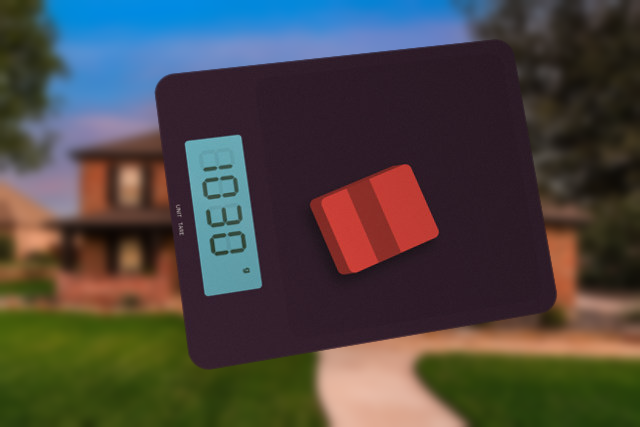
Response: 1030 (g)
